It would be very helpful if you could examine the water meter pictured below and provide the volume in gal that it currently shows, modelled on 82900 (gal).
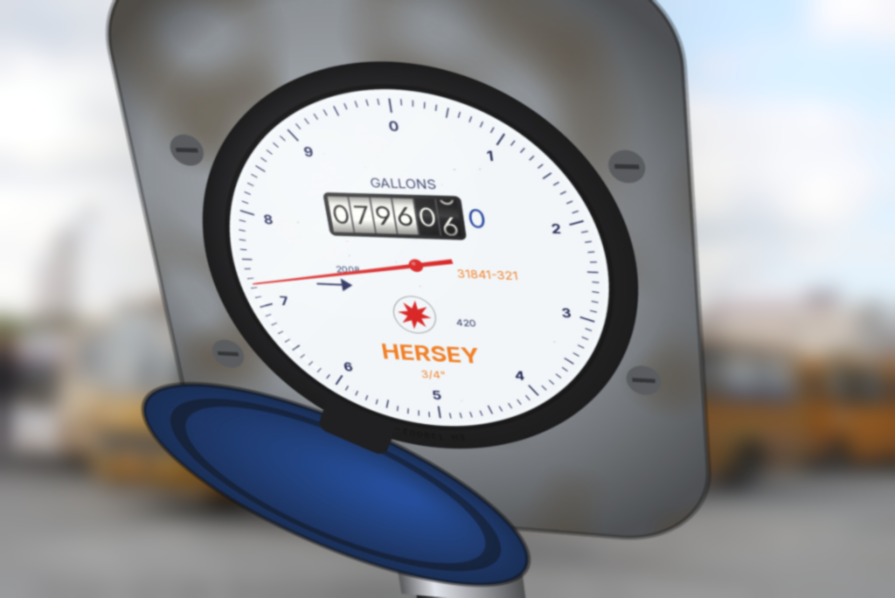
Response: 796057.2 (gal)
